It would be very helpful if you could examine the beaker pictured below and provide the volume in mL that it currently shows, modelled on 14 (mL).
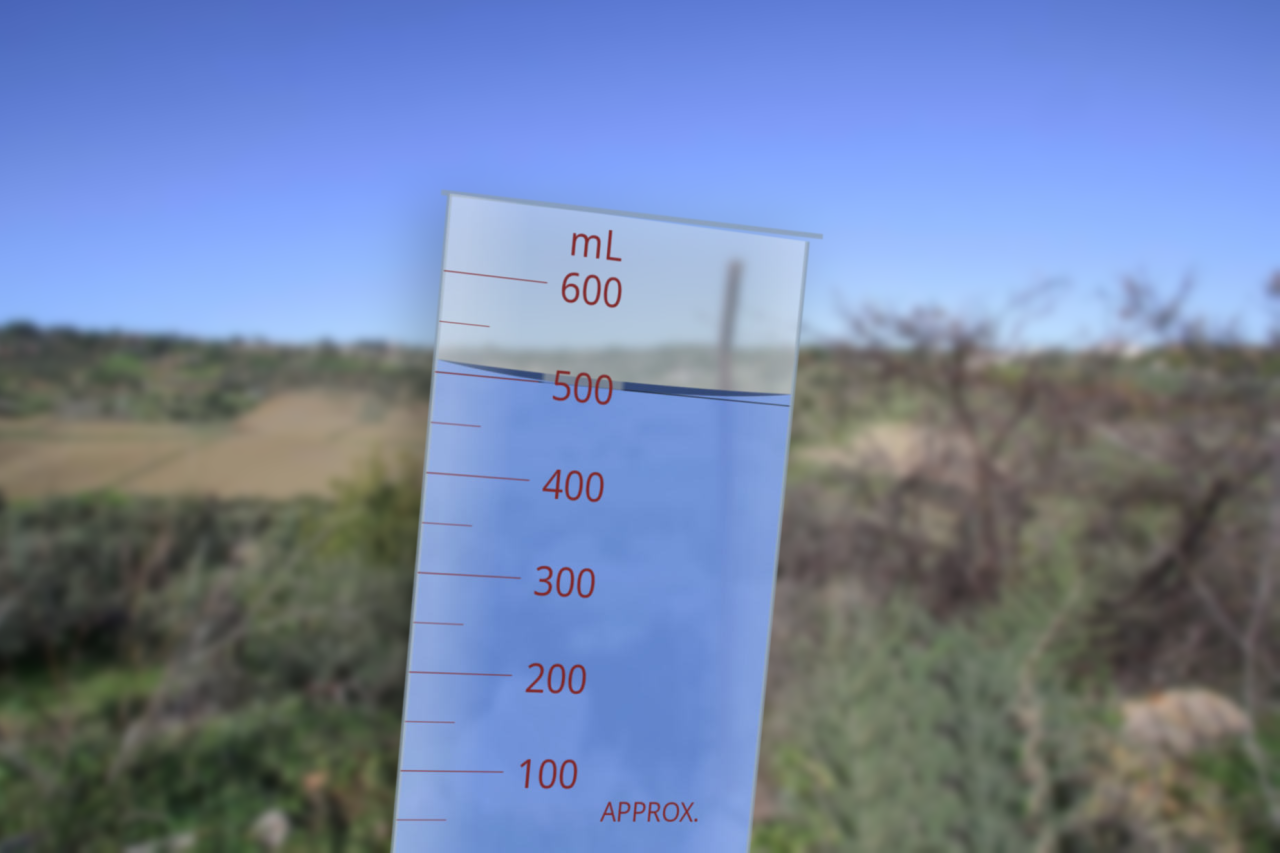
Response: 500 (mL)
